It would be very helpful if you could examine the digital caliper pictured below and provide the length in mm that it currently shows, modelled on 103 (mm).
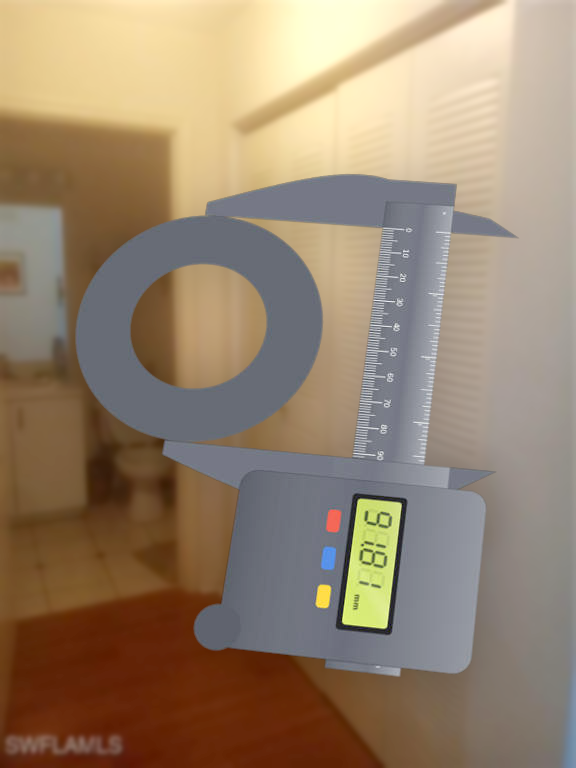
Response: 91.81 (mm)
